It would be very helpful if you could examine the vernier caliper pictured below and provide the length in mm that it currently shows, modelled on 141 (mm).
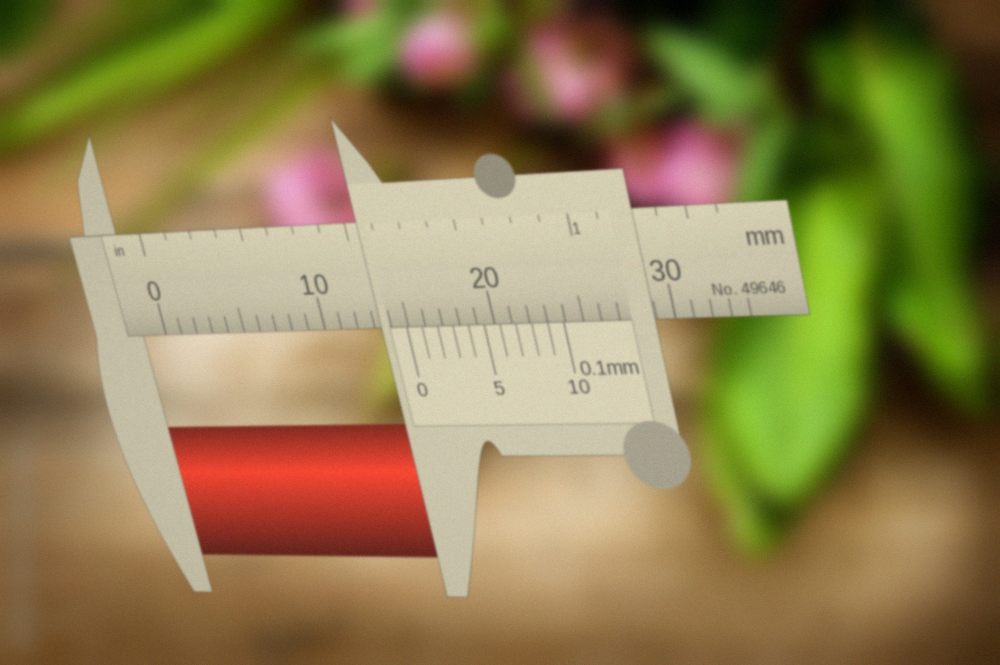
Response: 14.9 (mm)
